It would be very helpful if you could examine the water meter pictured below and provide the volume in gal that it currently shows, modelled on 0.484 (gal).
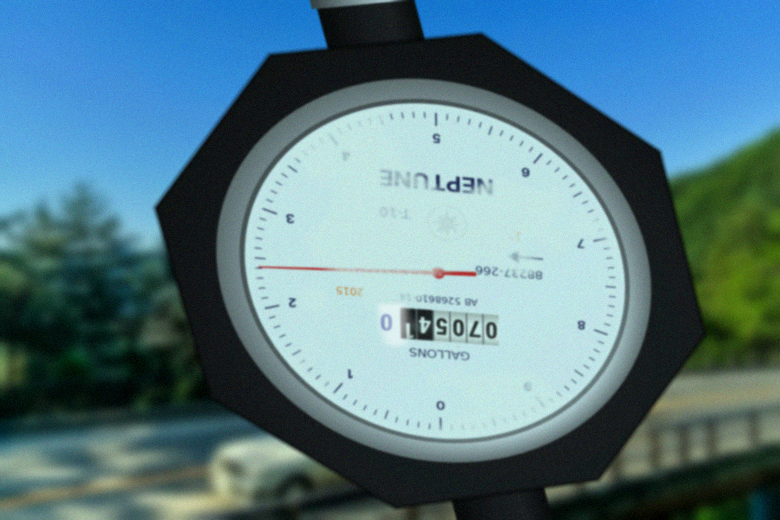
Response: 705412.4 (gal)
